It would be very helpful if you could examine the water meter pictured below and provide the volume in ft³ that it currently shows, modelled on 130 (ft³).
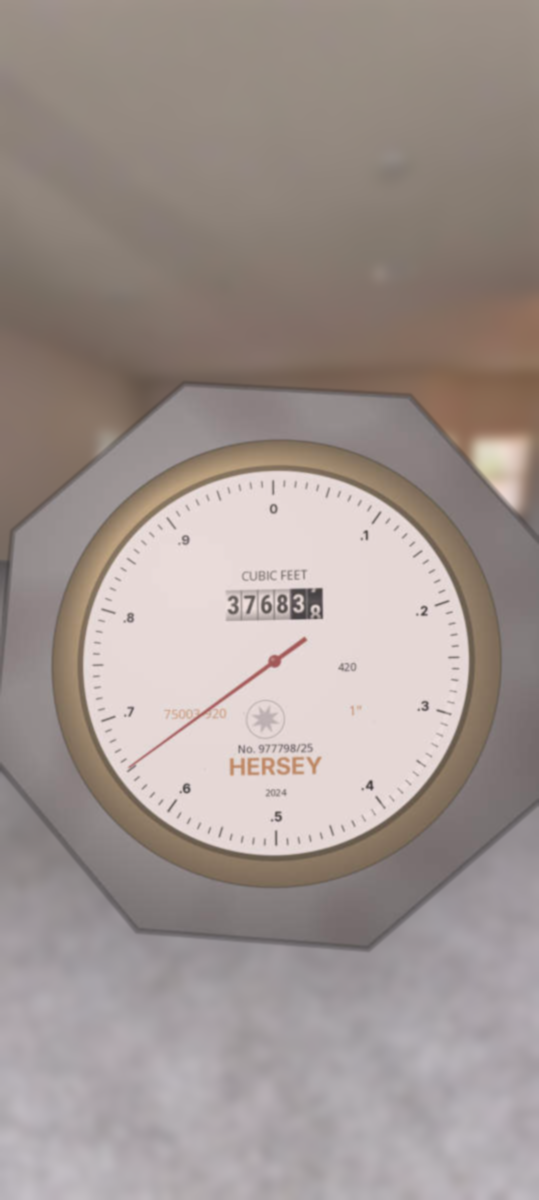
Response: 376837.65 (ft³)
